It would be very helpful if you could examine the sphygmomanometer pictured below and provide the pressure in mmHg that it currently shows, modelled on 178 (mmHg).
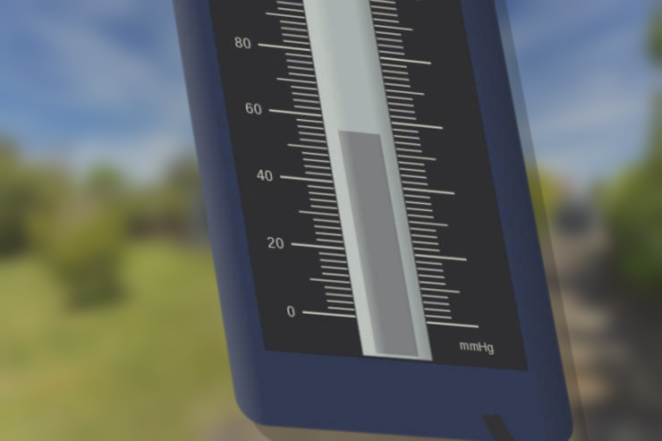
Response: 56 (mmHg)
